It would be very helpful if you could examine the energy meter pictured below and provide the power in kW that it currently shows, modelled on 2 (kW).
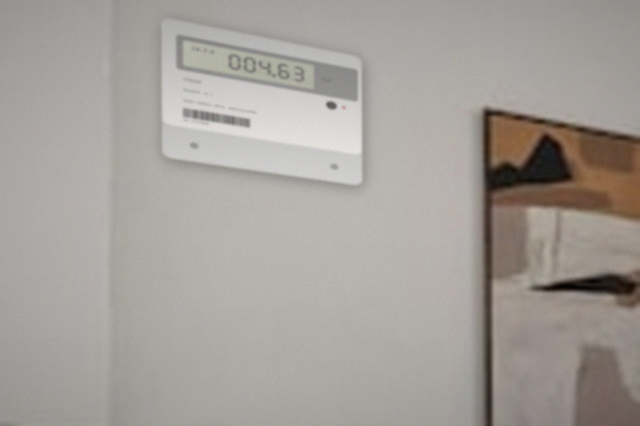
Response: 4.63 (kW)
